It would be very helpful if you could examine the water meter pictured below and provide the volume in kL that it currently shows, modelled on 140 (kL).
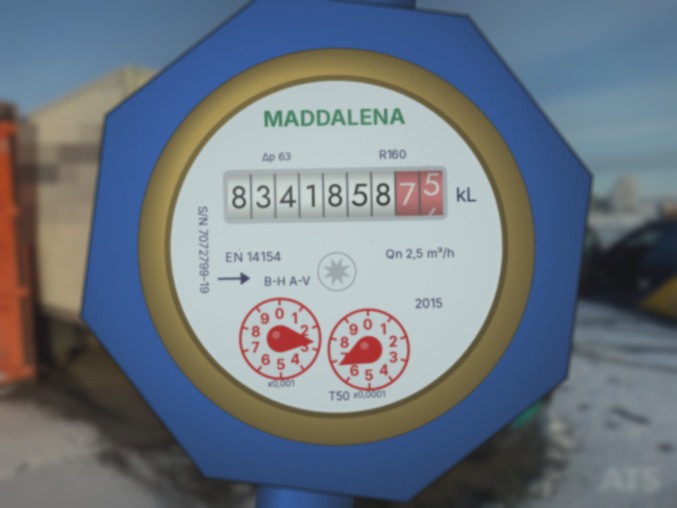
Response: 8341858.7526 (kL)
